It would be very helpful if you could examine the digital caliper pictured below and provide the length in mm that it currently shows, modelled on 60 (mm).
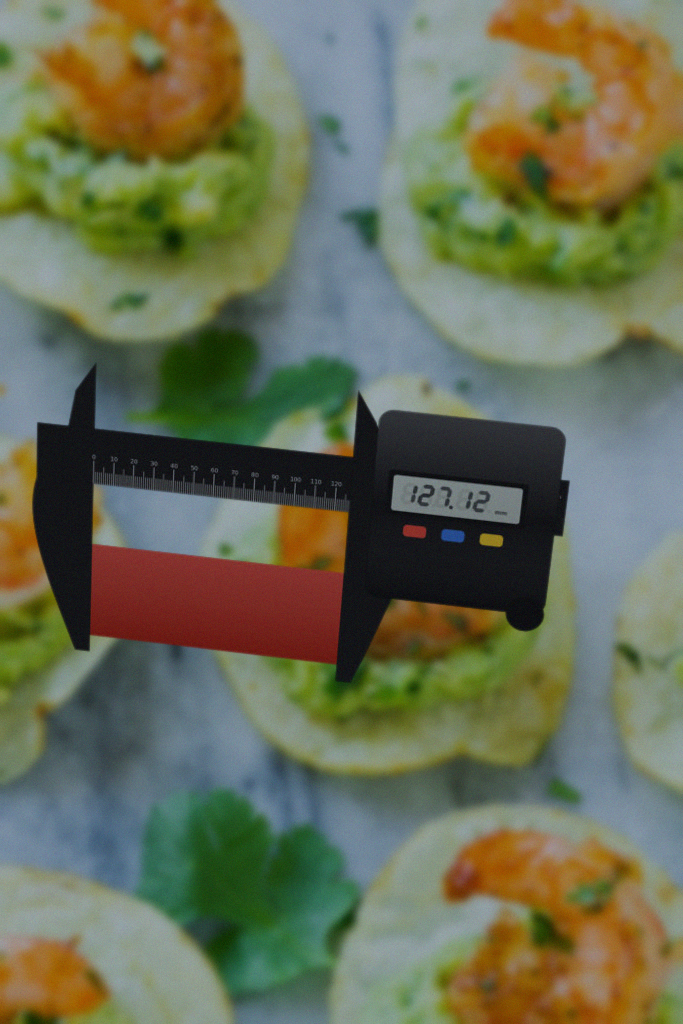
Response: 127.12 (mm)
